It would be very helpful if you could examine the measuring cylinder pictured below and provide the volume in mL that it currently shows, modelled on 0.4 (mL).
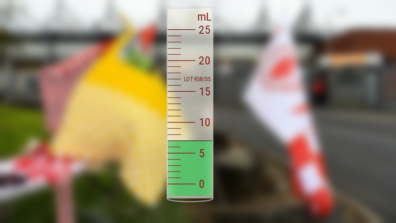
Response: 7 (mL)
